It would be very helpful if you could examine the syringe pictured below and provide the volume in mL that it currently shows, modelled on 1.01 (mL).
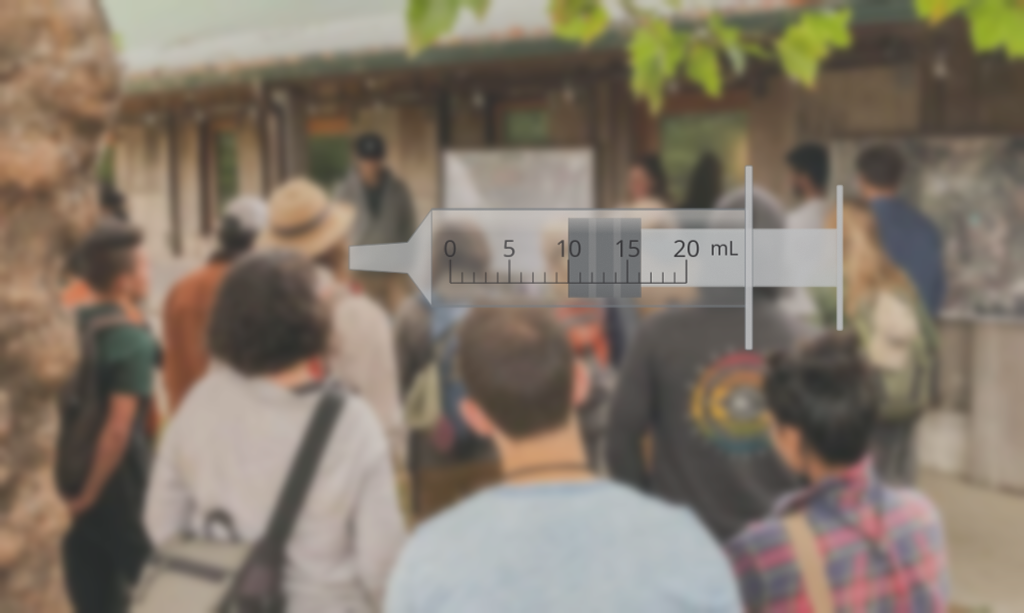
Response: 10 (mL)
